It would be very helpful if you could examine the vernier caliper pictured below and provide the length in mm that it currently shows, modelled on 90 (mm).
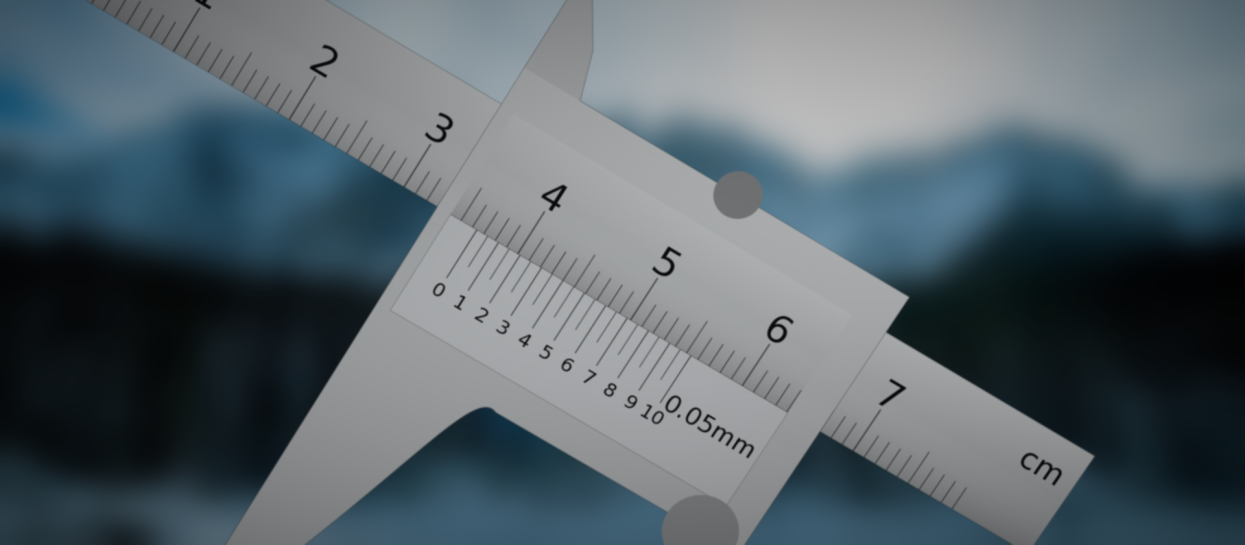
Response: 36.4 (mm)
